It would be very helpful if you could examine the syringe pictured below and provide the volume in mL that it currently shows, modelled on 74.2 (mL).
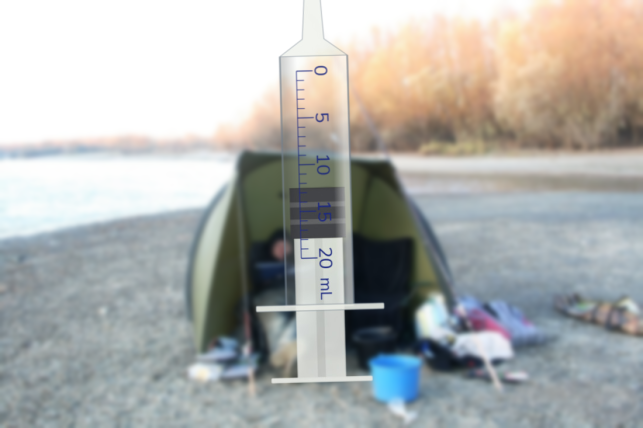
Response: 12.5 (mL)
